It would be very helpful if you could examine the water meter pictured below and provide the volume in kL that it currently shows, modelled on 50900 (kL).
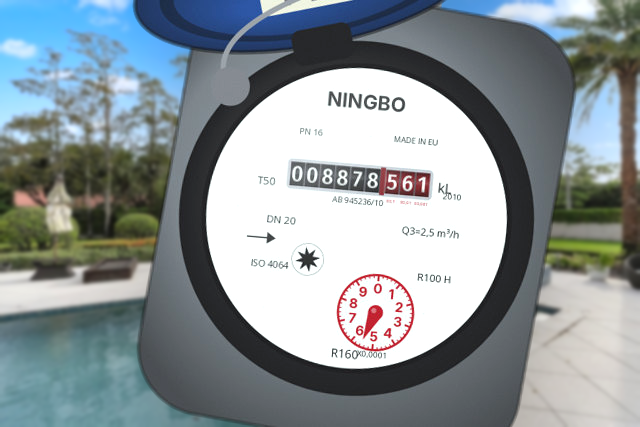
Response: 8878.5615 (kL)
